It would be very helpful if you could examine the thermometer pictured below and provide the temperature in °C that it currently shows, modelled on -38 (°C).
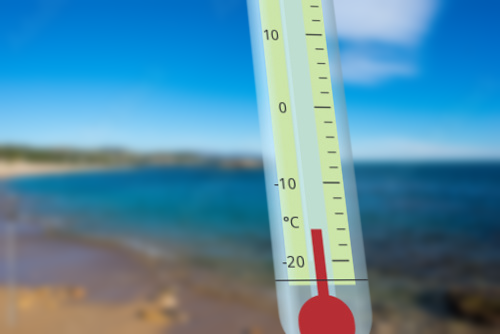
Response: -16 (°C)
